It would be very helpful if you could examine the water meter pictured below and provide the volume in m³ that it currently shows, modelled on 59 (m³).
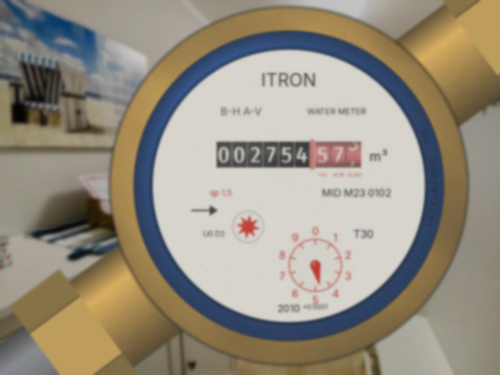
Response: 2754.5734 (m³)
